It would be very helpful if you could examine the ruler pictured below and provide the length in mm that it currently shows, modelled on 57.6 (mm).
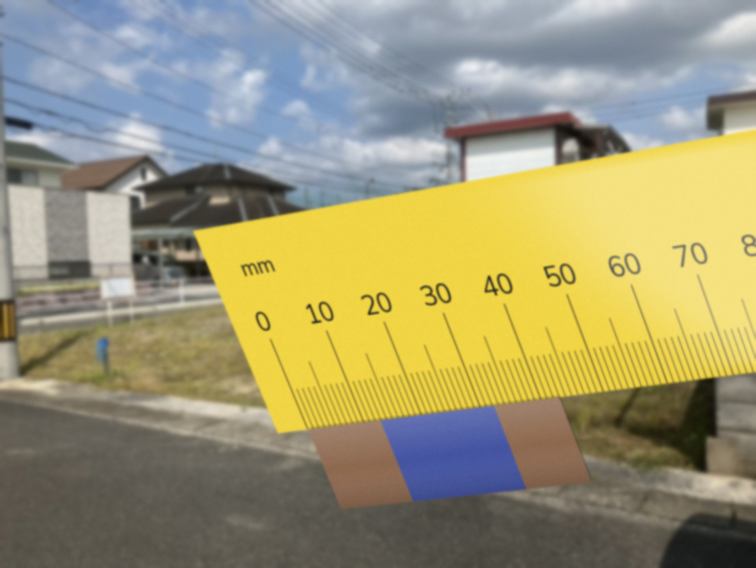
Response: 43 (mm)
